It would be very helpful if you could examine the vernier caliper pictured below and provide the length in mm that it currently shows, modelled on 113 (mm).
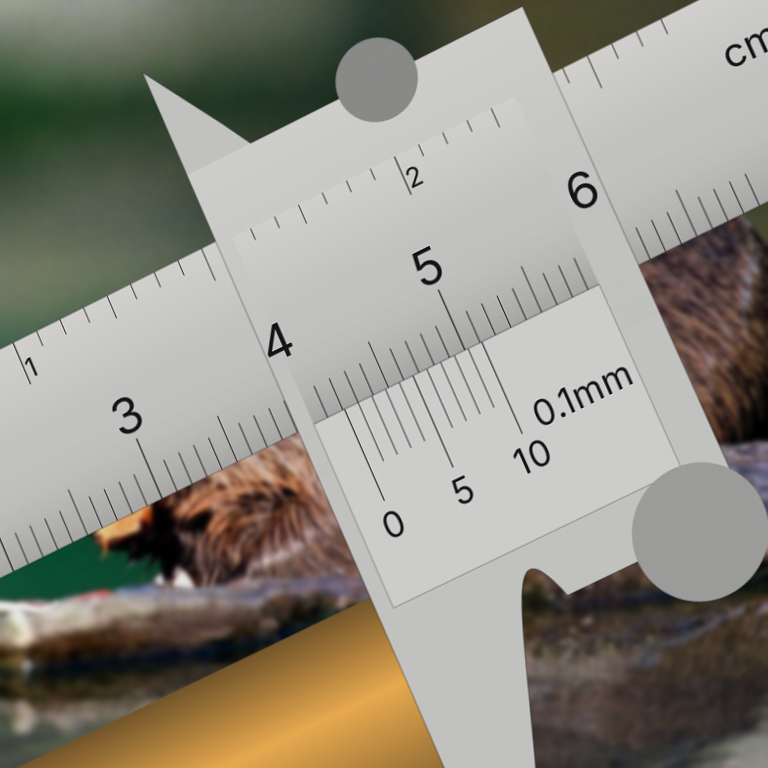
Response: 42.1 (mm)
